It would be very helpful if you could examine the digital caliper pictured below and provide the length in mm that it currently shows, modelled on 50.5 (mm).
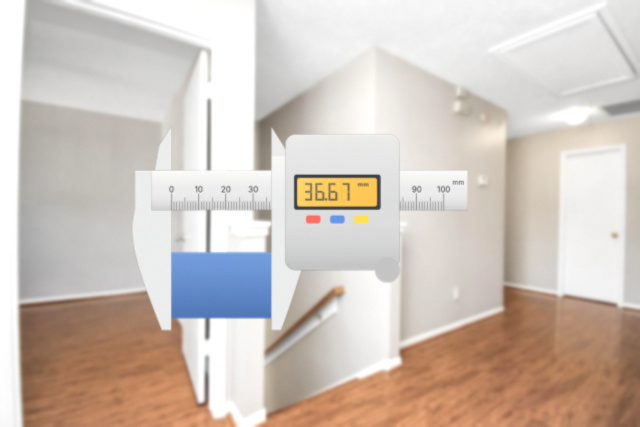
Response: 36.67 (mm)
